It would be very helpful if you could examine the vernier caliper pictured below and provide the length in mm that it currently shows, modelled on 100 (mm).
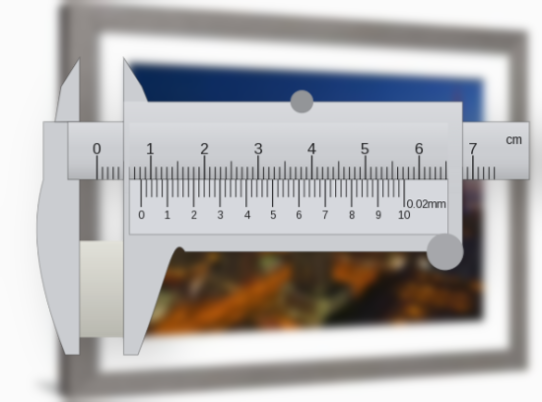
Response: 8.2 (mm)
